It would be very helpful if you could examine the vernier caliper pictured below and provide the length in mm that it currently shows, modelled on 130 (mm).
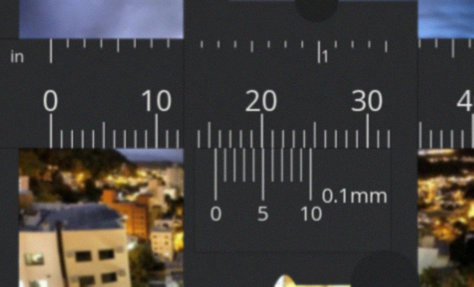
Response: 15.6 (mm)
